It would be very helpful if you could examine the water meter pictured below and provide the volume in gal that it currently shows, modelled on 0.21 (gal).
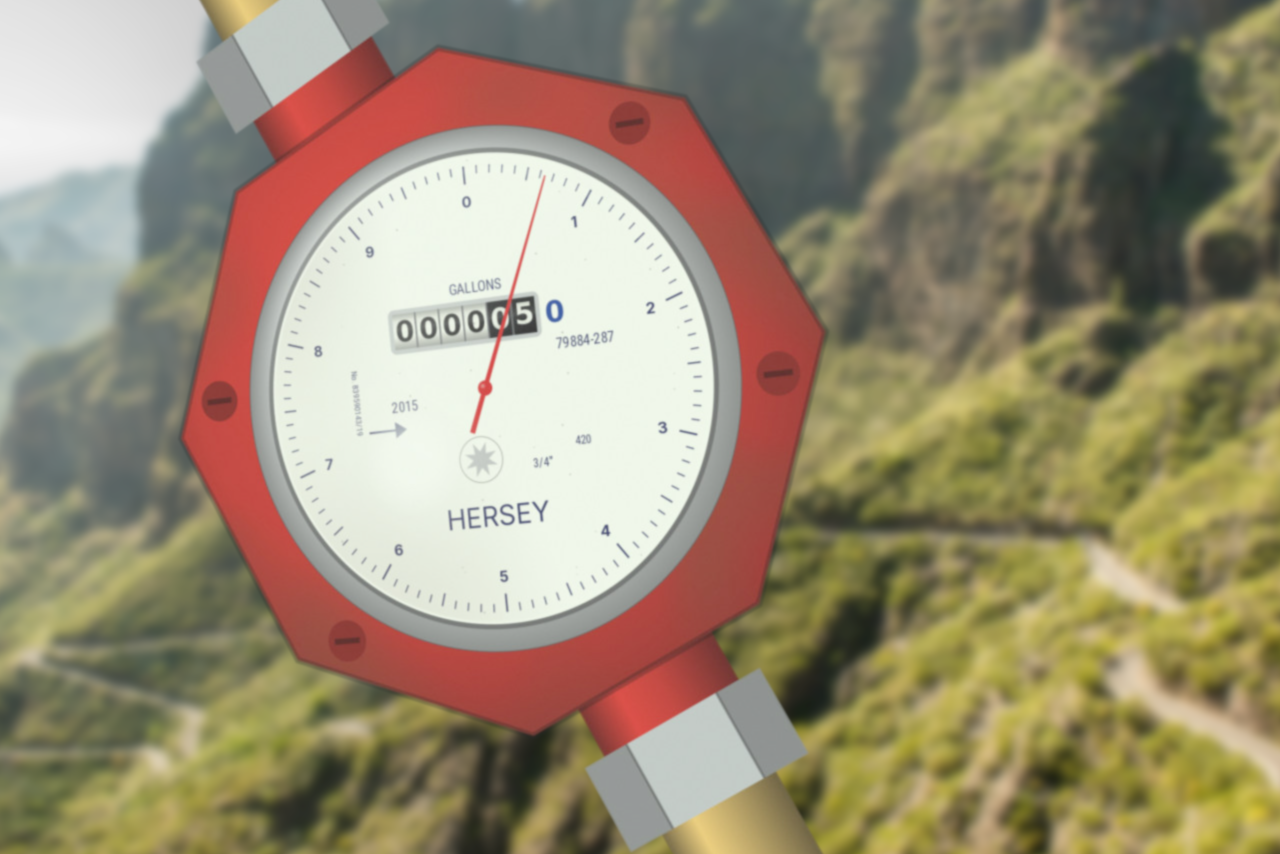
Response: 50.6 (gal)
